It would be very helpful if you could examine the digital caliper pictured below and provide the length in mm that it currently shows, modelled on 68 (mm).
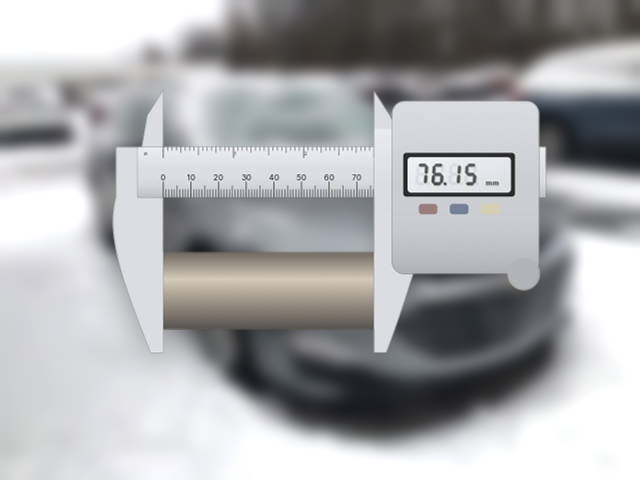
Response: 76.15 (mm)
